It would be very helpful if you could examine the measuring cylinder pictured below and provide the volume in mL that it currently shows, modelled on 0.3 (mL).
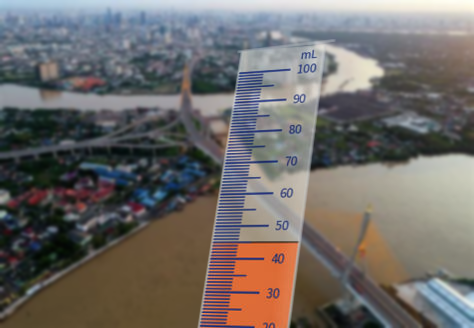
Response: 45 (mL)
